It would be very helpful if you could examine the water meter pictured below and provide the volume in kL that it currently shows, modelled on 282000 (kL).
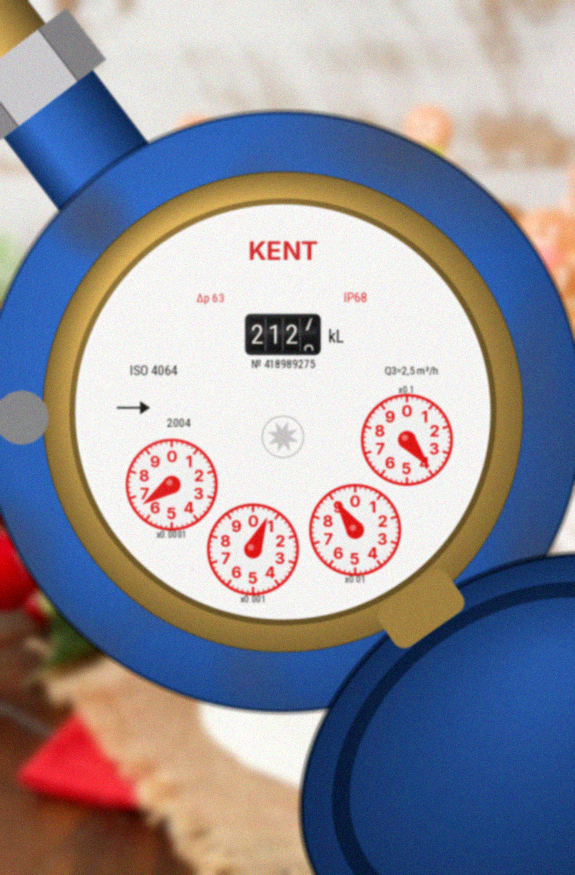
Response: 2127.3906 (kL)
